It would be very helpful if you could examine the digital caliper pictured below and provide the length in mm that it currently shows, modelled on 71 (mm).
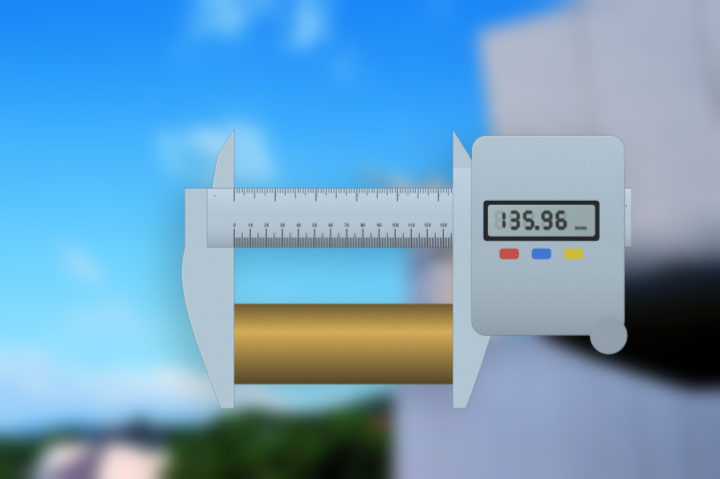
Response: 135.96 (mm)
